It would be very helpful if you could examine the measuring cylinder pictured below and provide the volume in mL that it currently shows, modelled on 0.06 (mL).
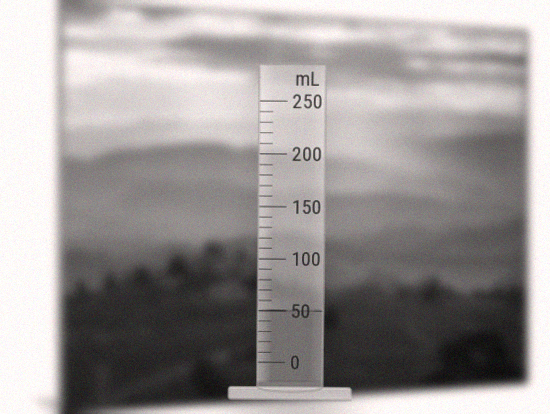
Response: 50 (mL)
